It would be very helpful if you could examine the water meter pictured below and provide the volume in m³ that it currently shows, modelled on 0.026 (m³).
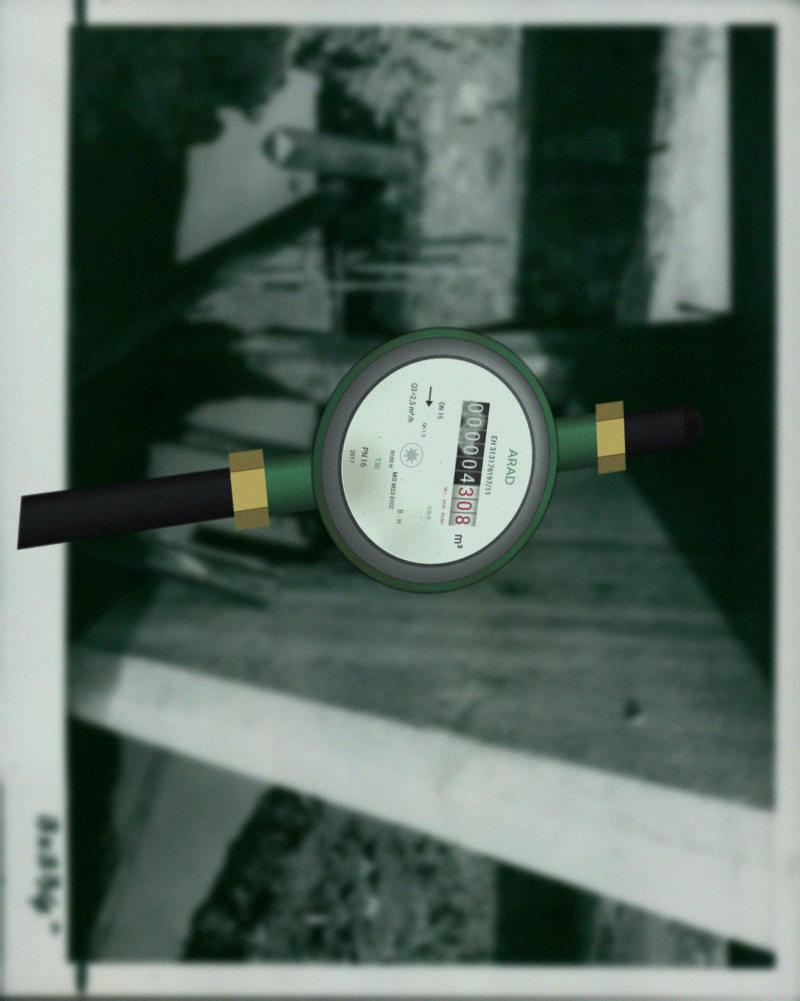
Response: 4.308 (m³)
